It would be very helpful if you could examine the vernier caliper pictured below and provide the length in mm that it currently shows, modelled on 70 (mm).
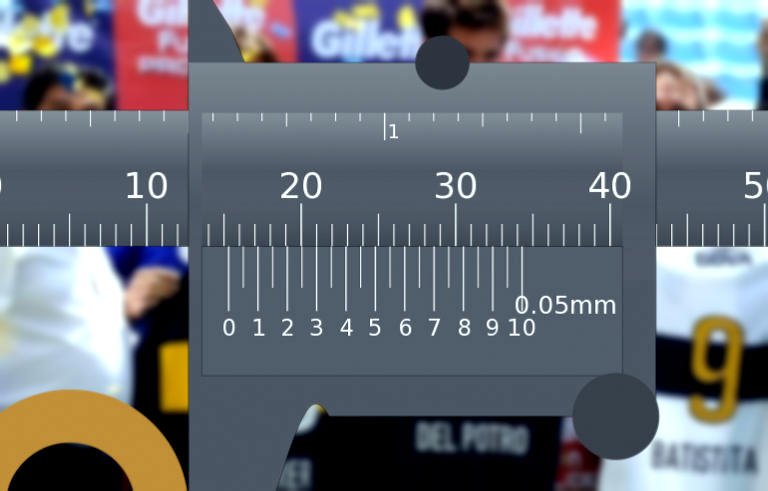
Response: 15.3 (mm)
